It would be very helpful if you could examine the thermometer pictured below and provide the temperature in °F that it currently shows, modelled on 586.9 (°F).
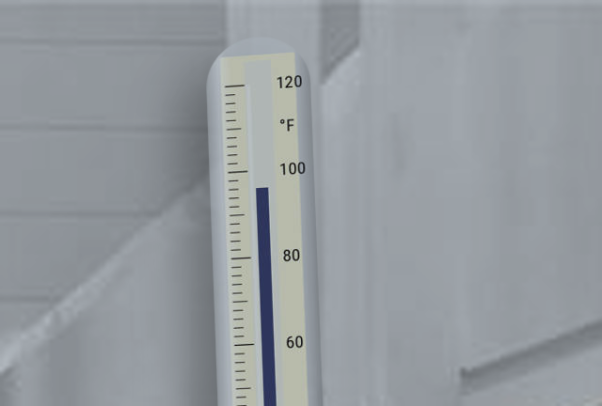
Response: 96 (°F)
